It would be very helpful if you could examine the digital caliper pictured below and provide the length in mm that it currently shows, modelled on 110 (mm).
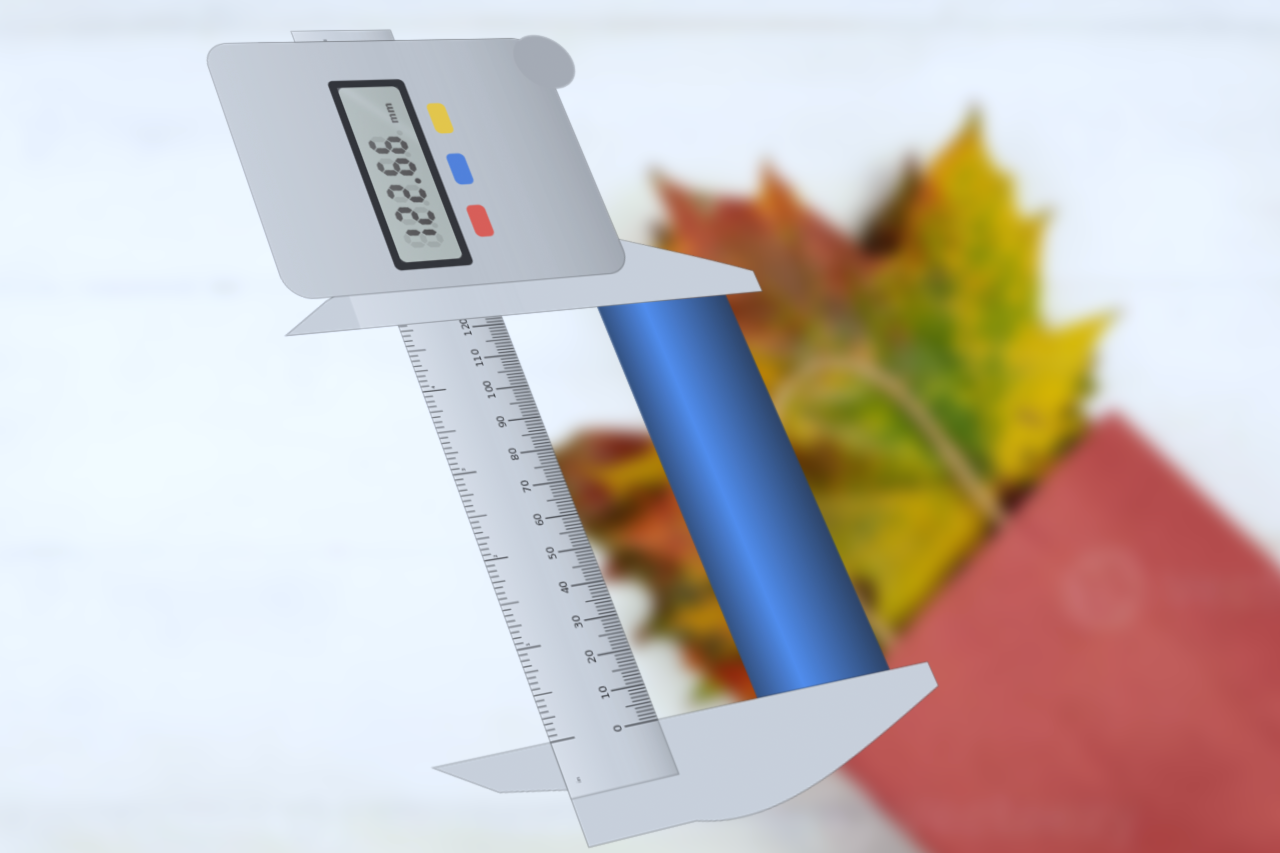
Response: 122.66 (mm)
